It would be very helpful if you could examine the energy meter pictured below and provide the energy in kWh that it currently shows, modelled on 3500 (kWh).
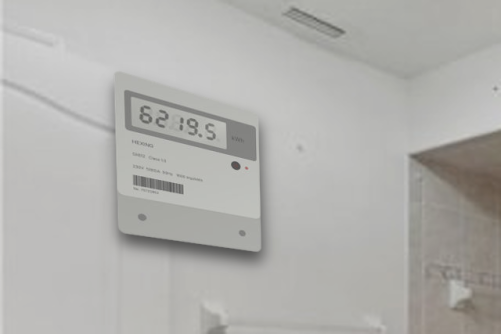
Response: 6219.5 (kWh)
